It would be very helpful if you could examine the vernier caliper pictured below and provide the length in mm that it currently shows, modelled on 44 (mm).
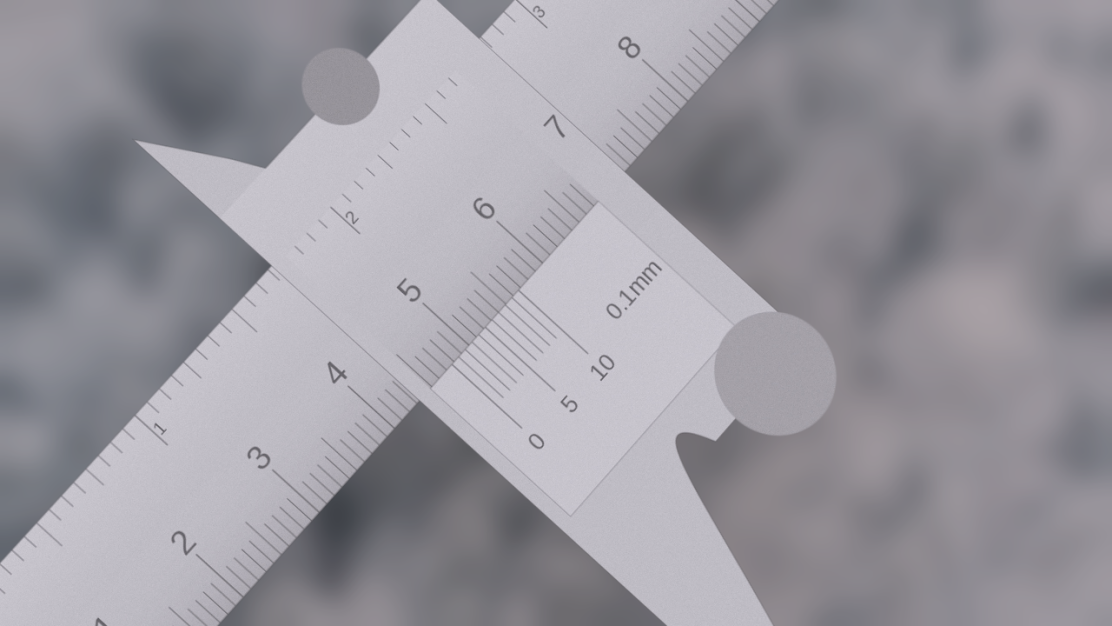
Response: 47.7 (mm)
